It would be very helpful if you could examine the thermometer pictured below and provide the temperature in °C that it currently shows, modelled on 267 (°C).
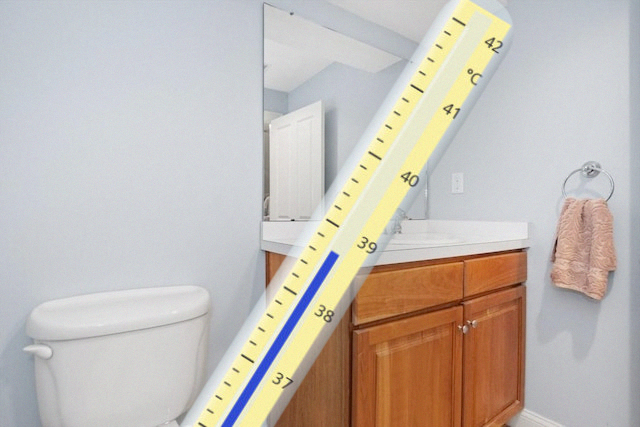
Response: 38.7 (°C)
